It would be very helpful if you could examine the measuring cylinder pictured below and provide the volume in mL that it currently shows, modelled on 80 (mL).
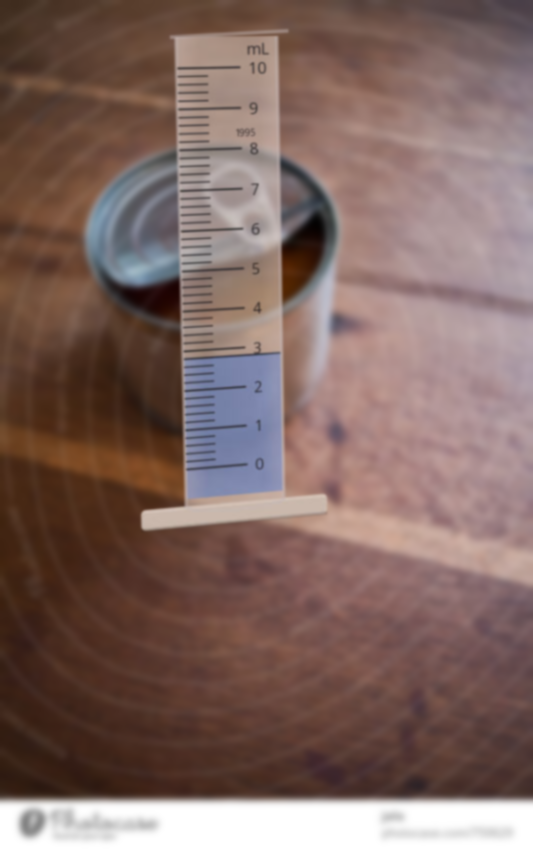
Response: 2.8 (mL)
